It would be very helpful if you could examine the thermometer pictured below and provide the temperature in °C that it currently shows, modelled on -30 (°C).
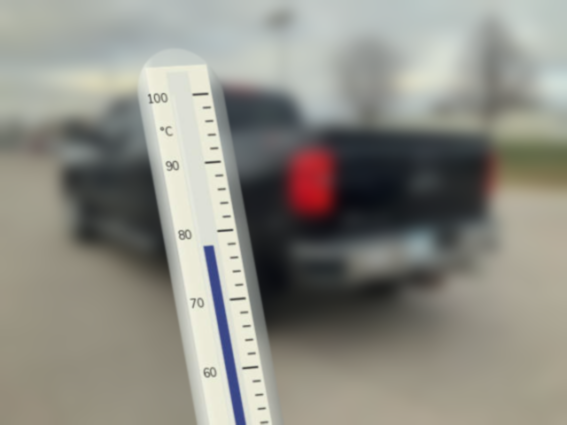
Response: 78 (°C)
